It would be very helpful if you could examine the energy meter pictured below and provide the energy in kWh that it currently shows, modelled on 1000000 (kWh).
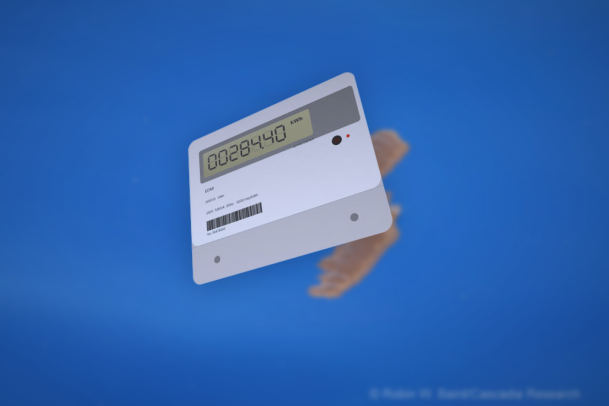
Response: 284.40 (kWh)
